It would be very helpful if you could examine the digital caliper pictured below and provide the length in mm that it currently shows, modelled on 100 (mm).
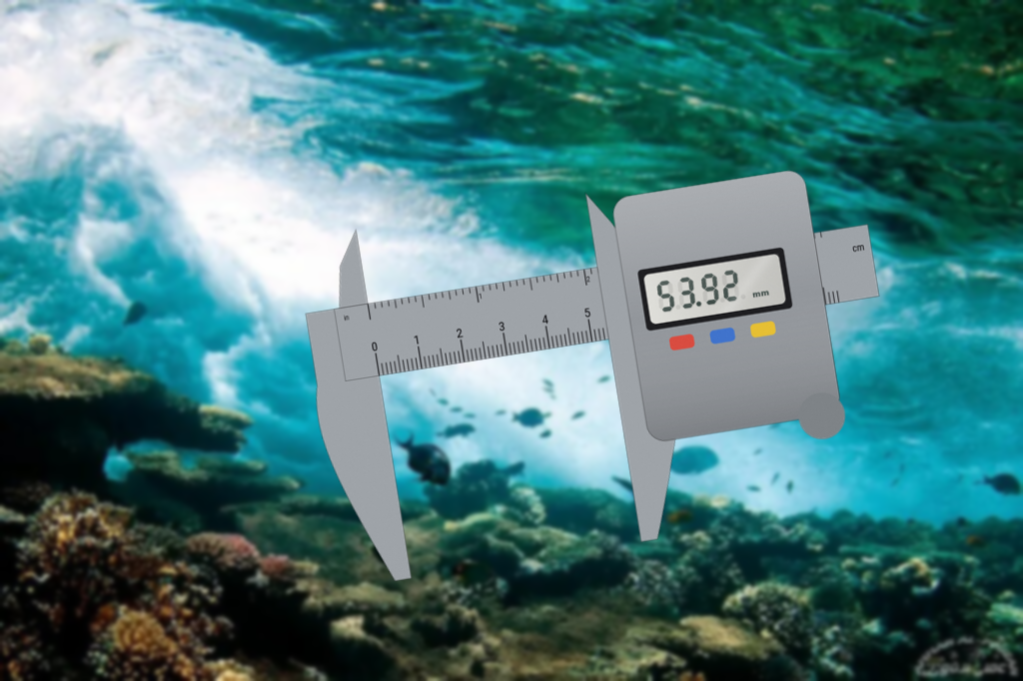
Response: 53.92 (mm)
